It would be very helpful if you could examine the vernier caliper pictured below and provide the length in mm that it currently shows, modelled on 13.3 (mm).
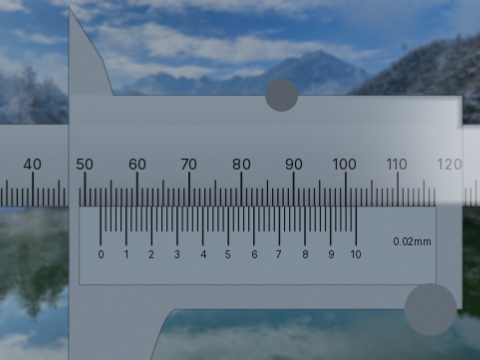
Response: 53.0 (mm)
